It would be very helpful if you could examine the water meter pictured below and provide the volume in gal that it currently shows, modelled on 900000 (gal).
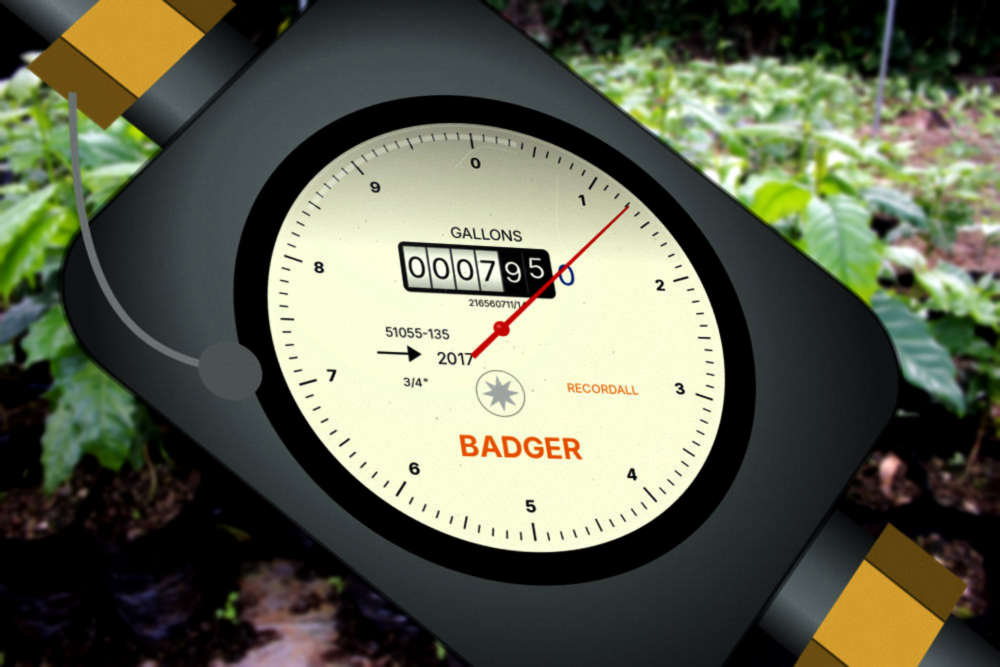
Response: 7951.3 (gal)
